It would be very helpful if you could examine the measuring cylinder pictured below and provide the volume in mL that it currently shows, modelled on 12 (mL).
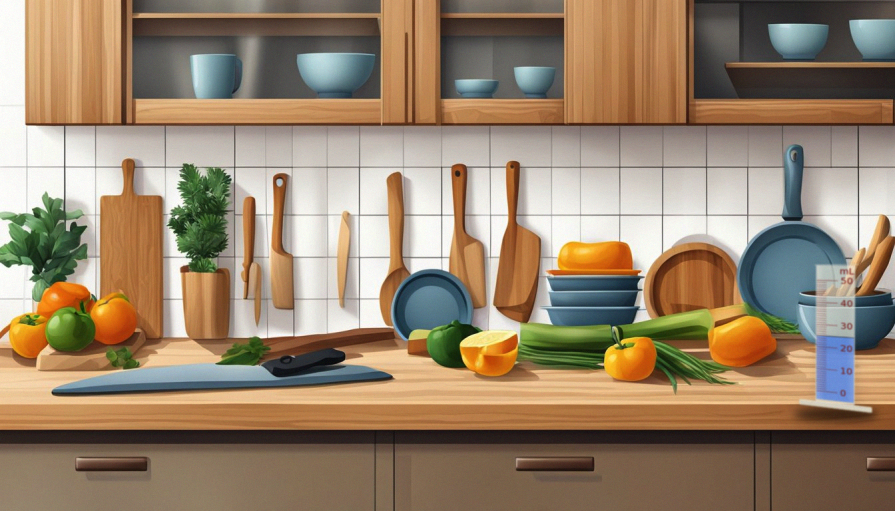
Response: 25 (mL)
